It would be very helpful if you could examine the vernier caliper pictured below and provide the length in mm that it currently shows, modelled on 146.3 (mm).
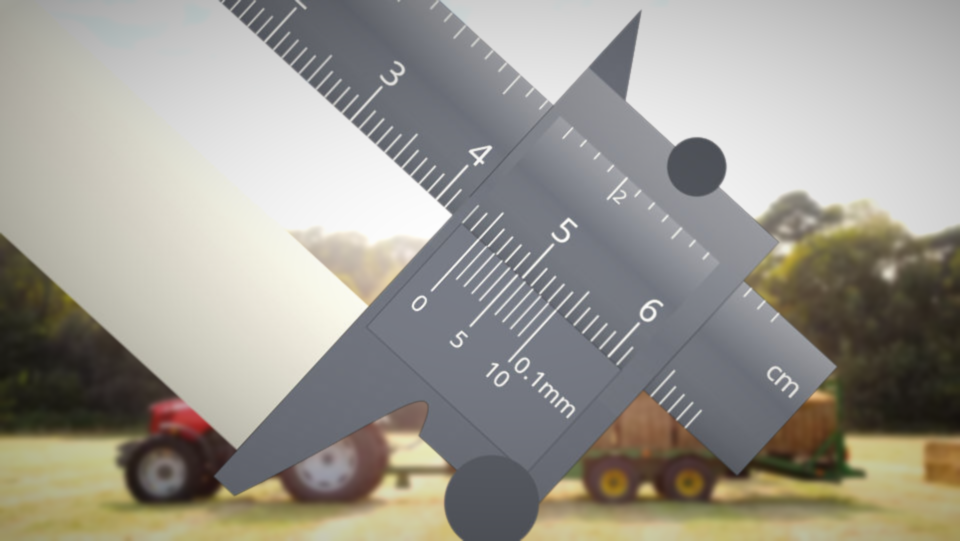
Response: 45.0 (mm)
